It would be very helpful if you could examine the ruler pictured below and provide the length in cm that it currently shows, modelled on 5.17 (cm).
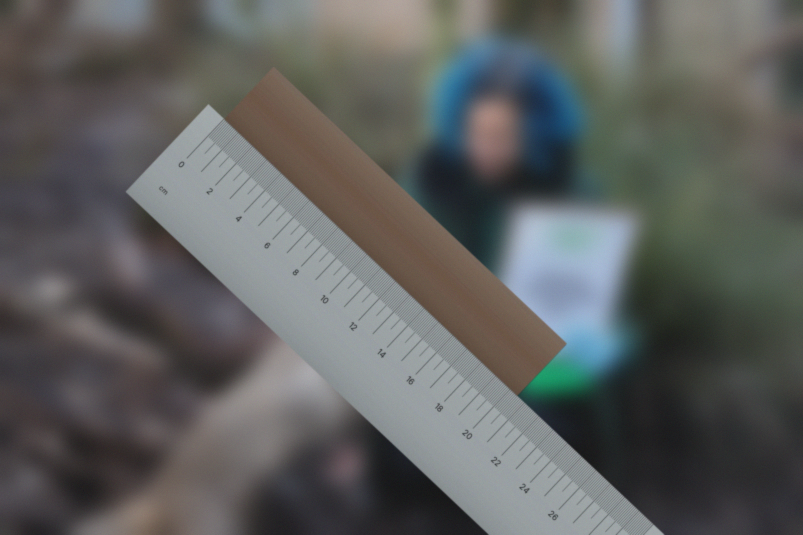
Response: 20.5 (cm)
